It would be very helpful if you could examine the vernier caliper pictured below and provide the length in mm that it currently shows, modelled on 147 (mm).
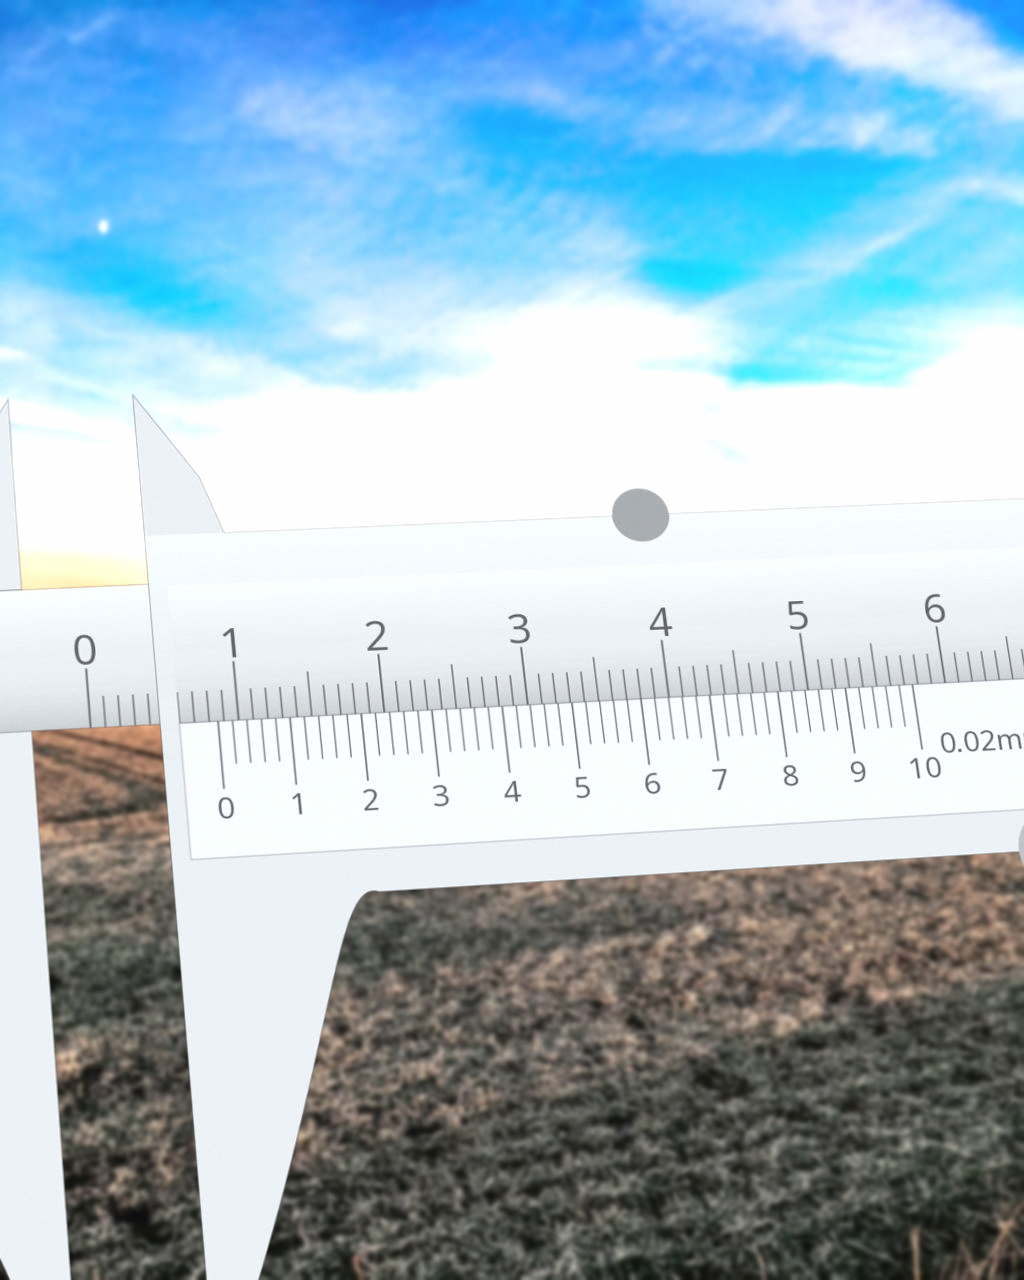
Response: 8.6 (mm)
